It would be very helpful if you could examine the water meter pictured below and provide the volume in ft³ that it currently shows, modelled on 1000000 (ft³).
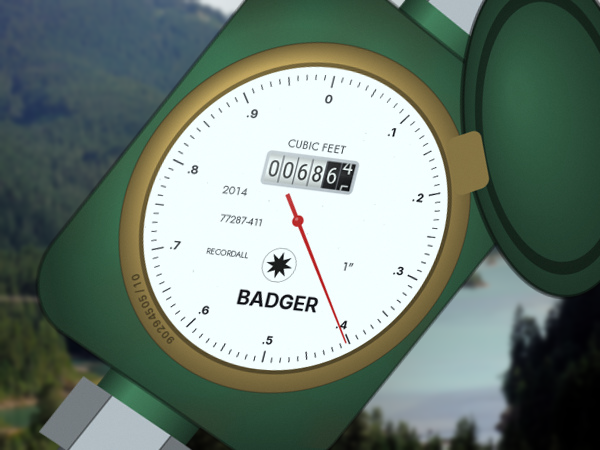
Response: 6864.40 (ft³)
